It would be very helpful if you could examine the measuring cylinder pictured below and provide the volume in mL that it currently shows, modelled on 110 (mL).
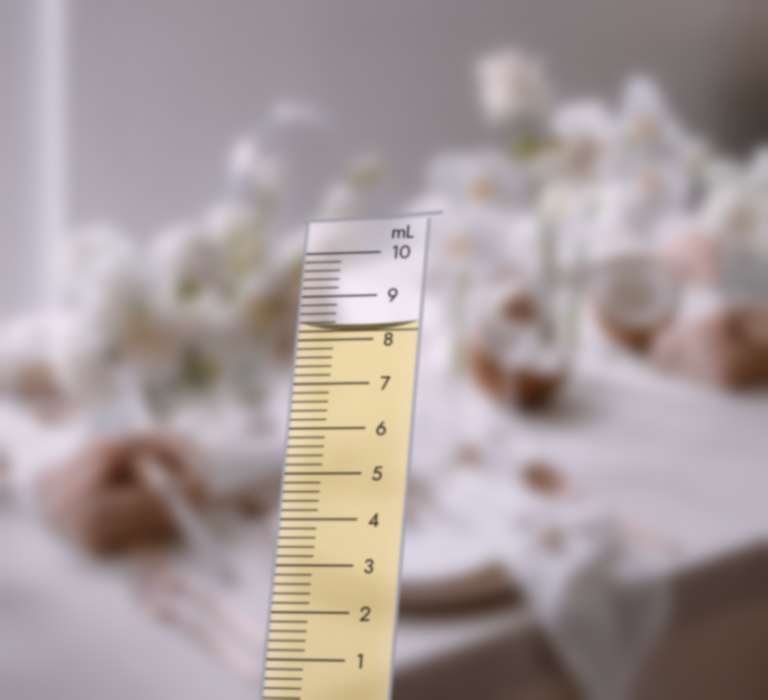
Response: 8.2 (mL)
